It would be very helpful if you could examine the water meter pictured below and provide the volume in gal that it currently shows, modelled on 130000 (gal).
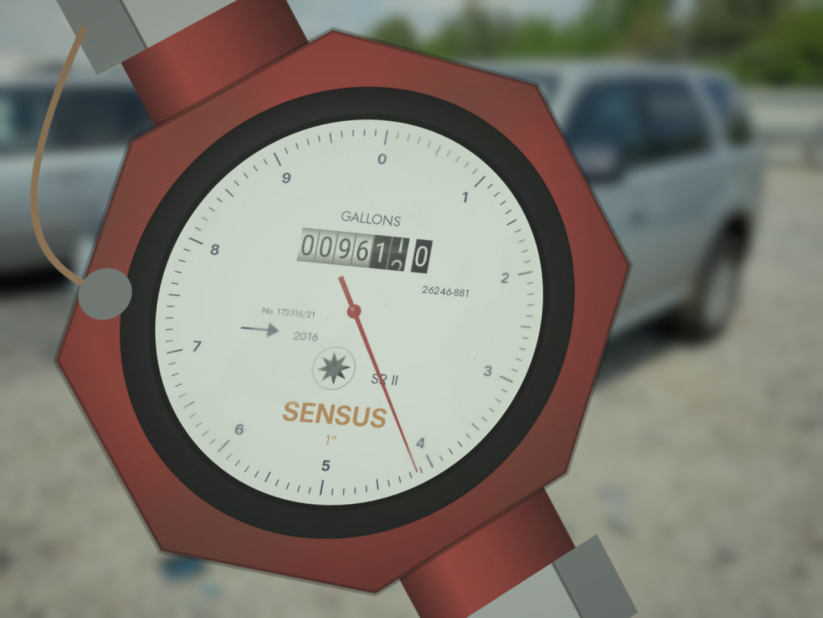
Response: 96114.1 (gal)
